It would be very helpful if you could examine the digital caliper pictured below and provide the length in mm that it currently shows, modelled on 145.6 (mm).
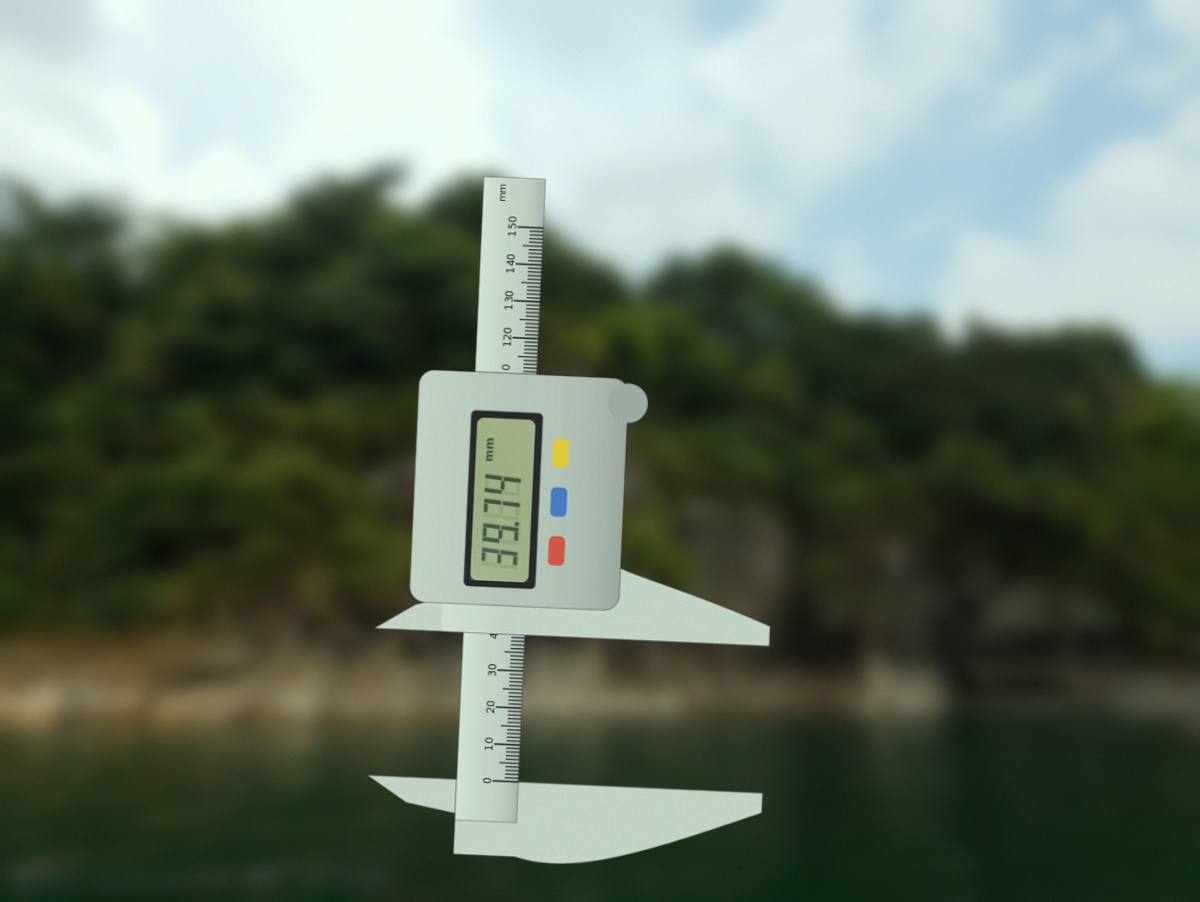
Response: 39.74 (mm)
